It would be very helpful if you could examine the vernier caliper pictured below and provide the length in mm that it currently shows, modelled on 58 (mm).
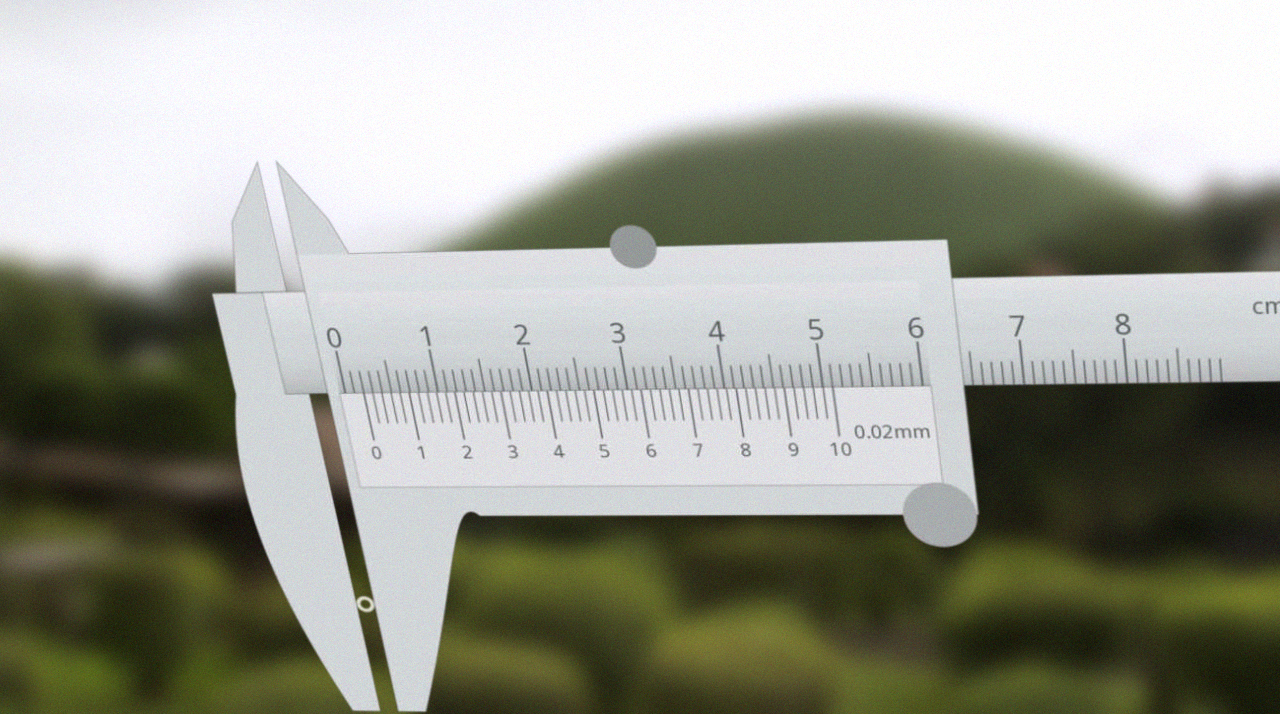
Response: 2.0 (mm)
